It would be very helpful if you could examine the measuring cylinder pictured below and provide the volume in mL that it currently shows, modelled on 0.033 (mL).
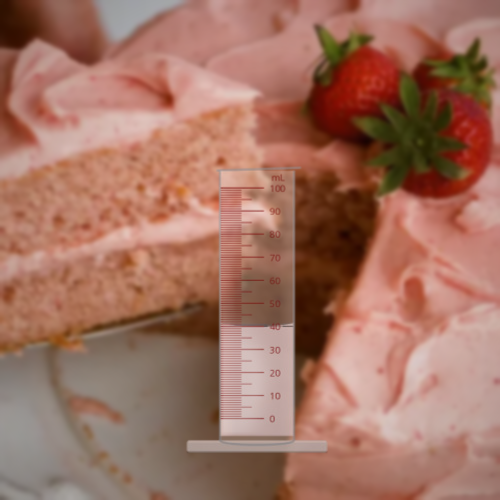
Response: 40 (mL)
